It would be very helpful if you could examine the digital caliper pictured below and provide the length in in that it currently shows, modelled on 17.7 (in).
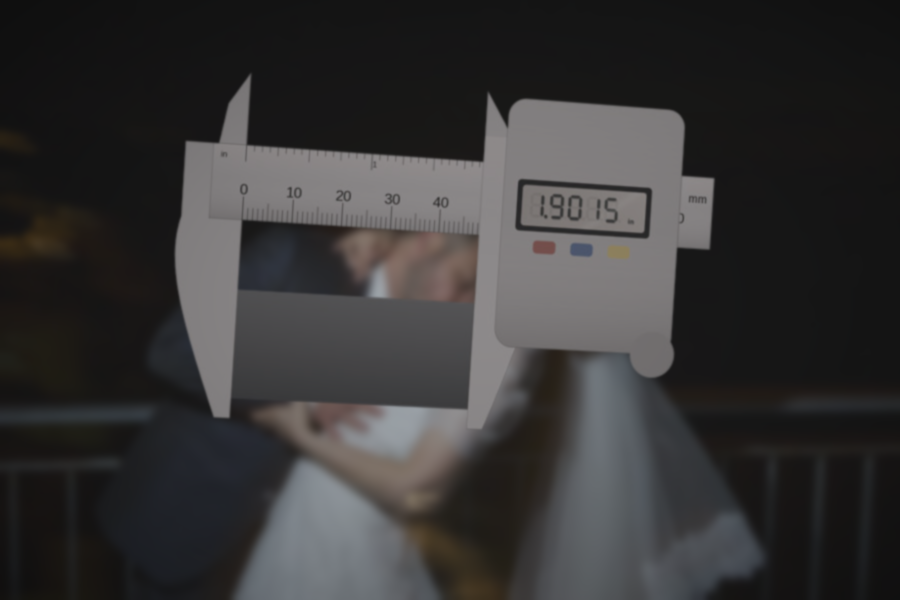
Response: 1.9015 (in)
